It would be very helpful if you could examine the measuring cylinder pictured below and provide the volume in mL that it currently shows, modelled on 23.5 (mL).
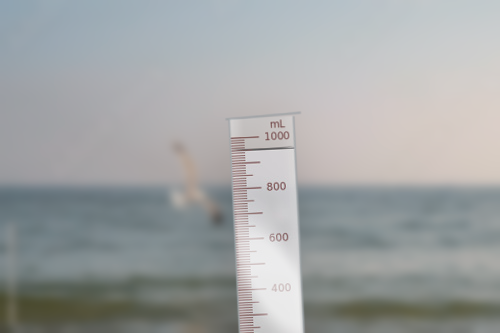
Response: 950 (mL)
